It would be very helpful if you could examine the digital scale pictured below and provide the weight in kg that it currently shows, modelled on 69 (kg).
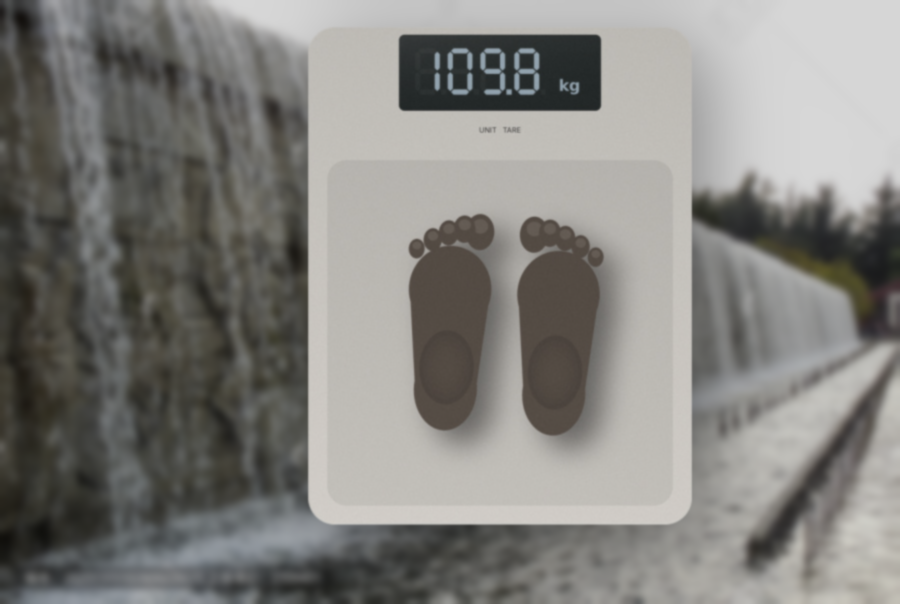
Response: 109.8 (kg)
